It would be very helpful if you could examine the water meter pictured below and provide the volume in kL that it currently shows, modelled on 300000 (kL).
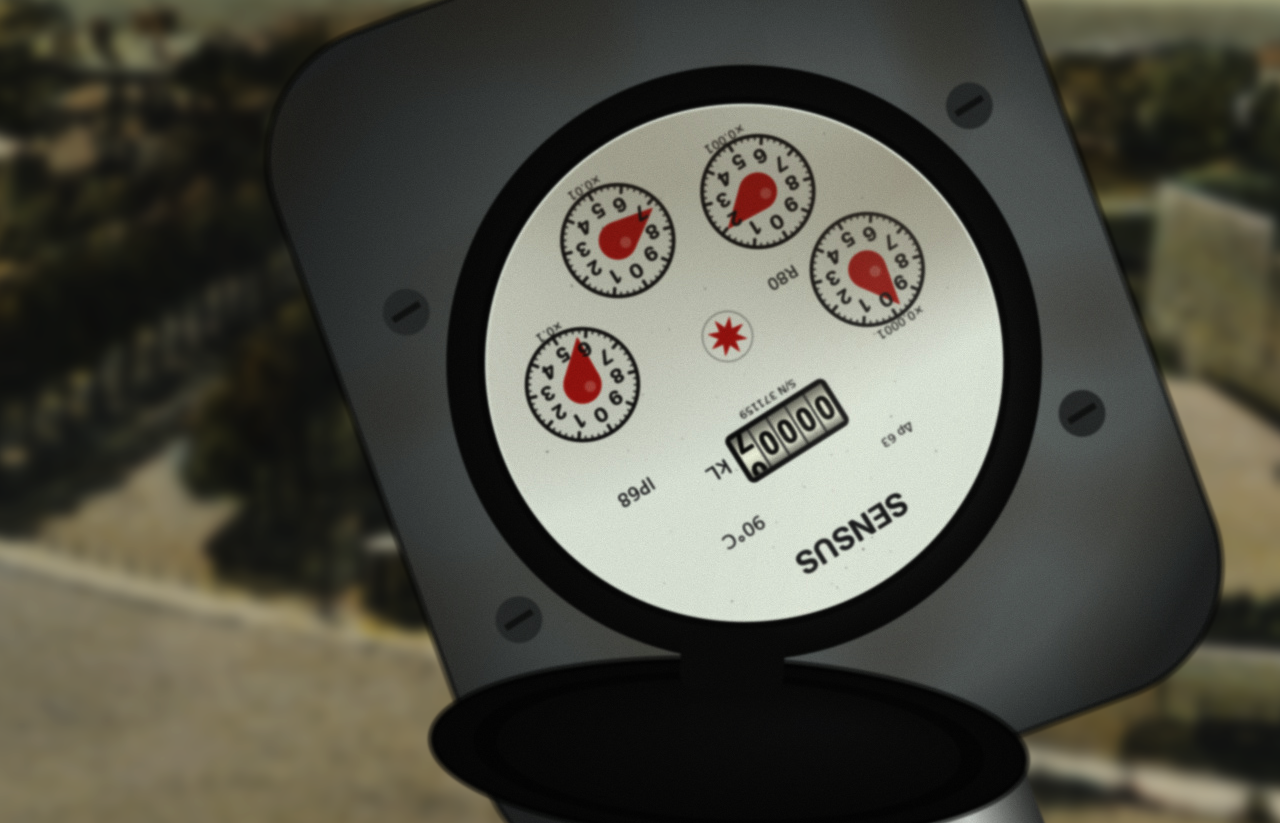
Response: 6.5719 (kL)
